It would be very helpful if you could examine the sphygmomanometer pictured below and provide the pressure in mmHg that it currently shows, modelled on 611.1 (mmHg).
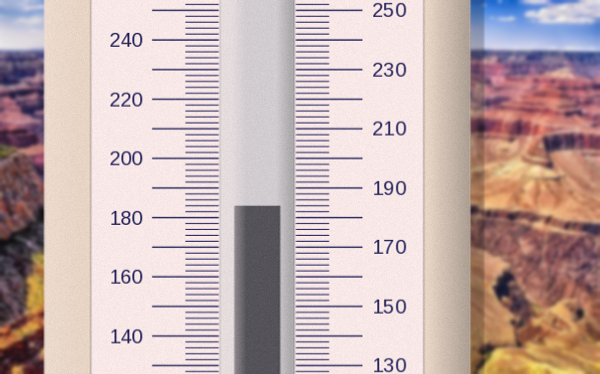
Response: 184 (mmHg)
